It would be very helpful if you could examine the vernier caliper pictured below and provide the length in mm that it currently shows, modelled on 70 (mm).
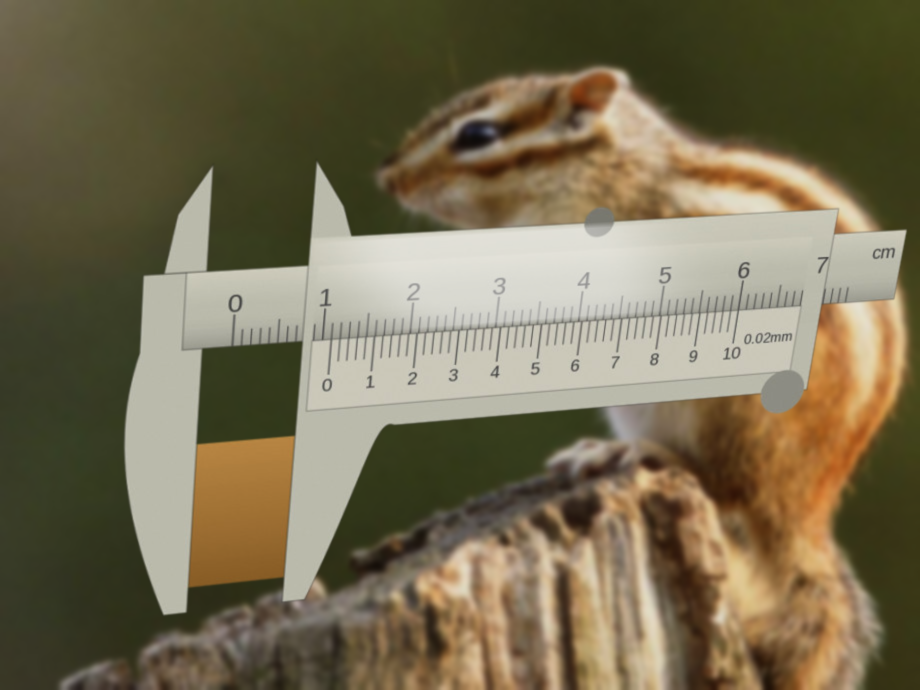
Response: 11.0 (mm)
